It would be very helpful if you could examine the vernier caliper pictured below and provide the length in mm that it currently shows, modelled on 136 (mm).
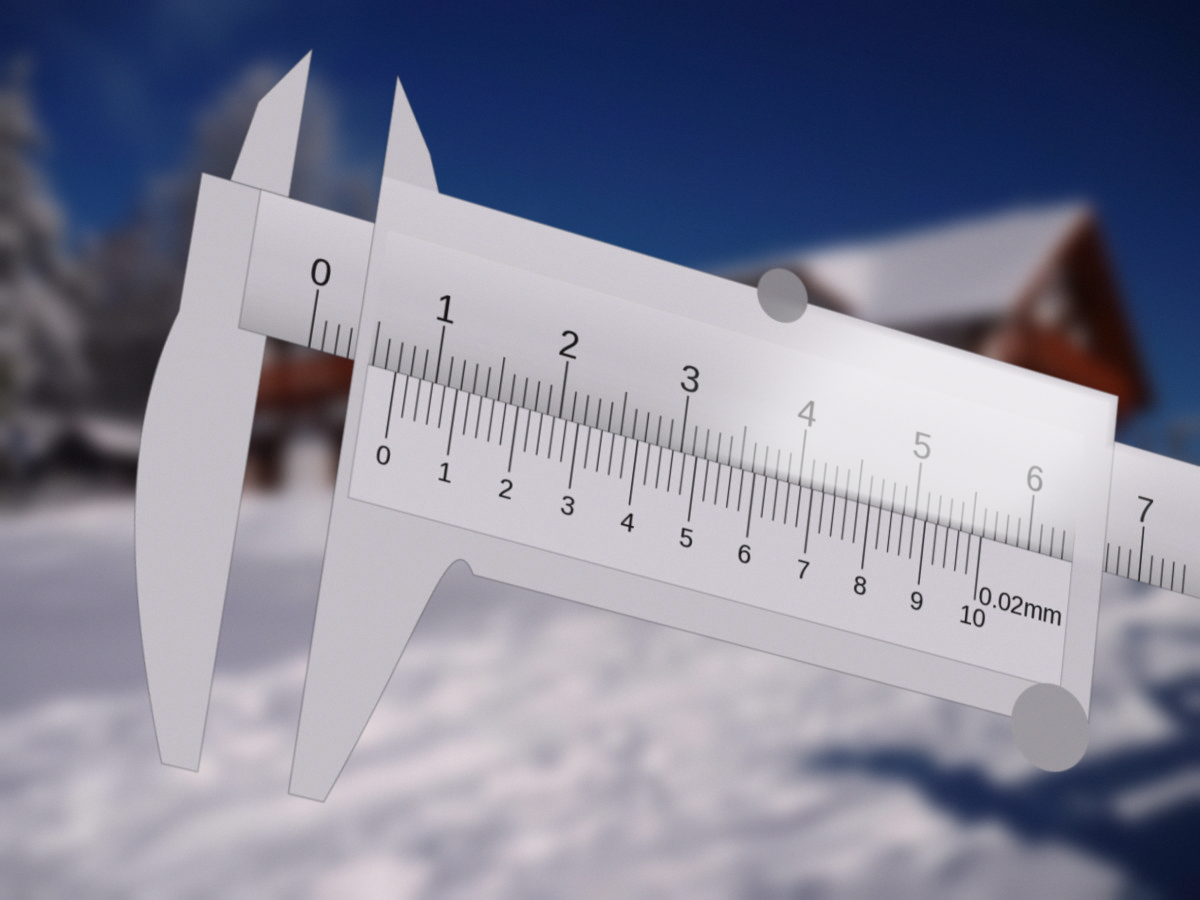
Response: 6.8 (mm)
